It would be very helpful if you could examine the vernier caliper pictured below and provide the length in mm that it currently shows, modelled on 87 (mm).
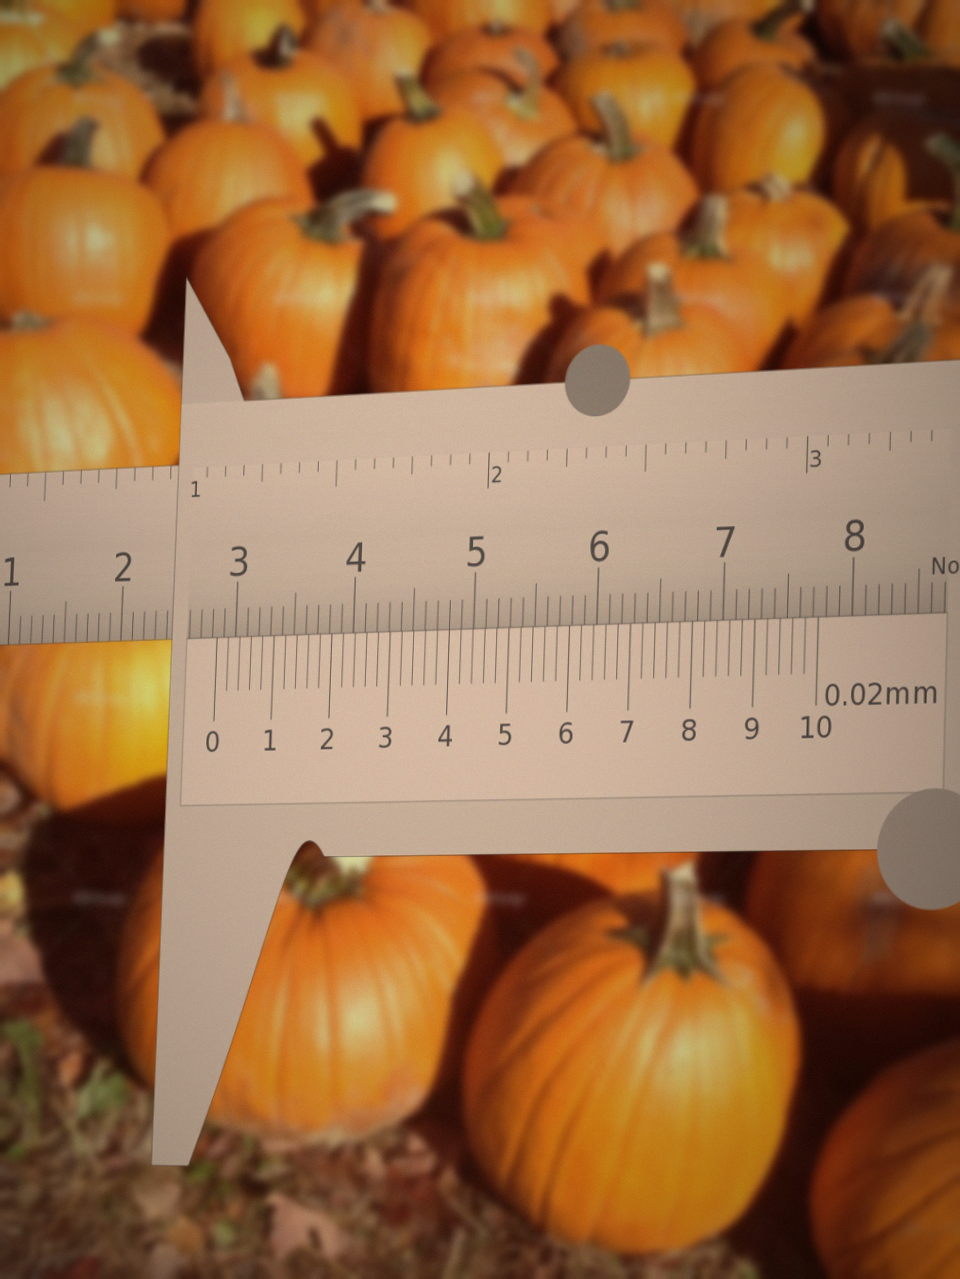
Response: 28.4 (mm)
